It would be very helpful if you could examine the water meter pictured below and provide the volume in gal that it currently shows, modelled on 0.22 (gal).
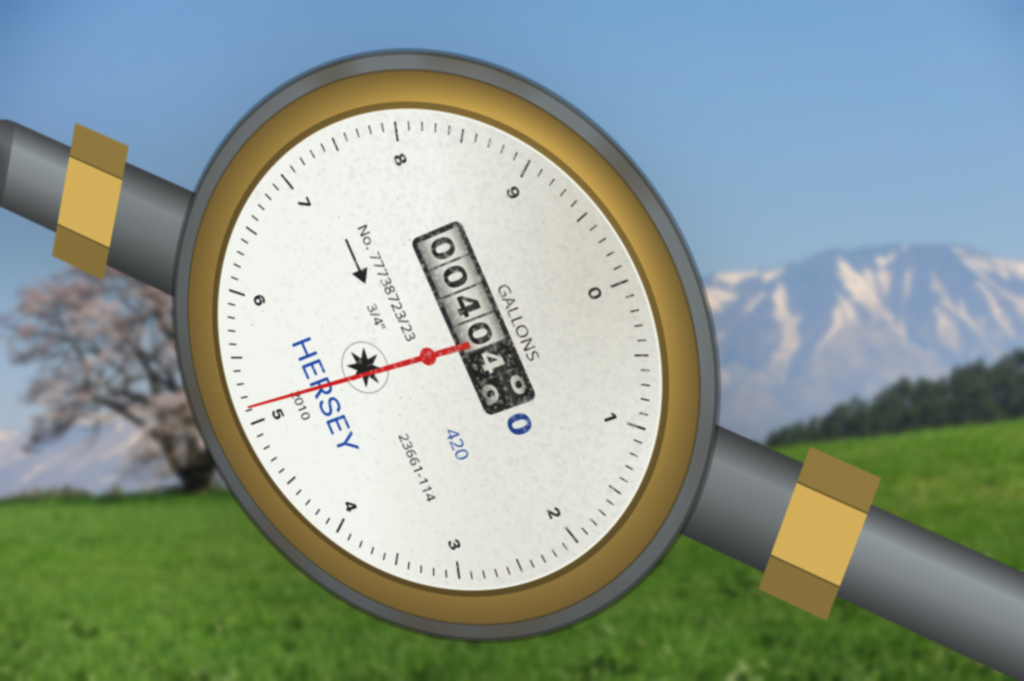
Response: 40485.1 (gal)
